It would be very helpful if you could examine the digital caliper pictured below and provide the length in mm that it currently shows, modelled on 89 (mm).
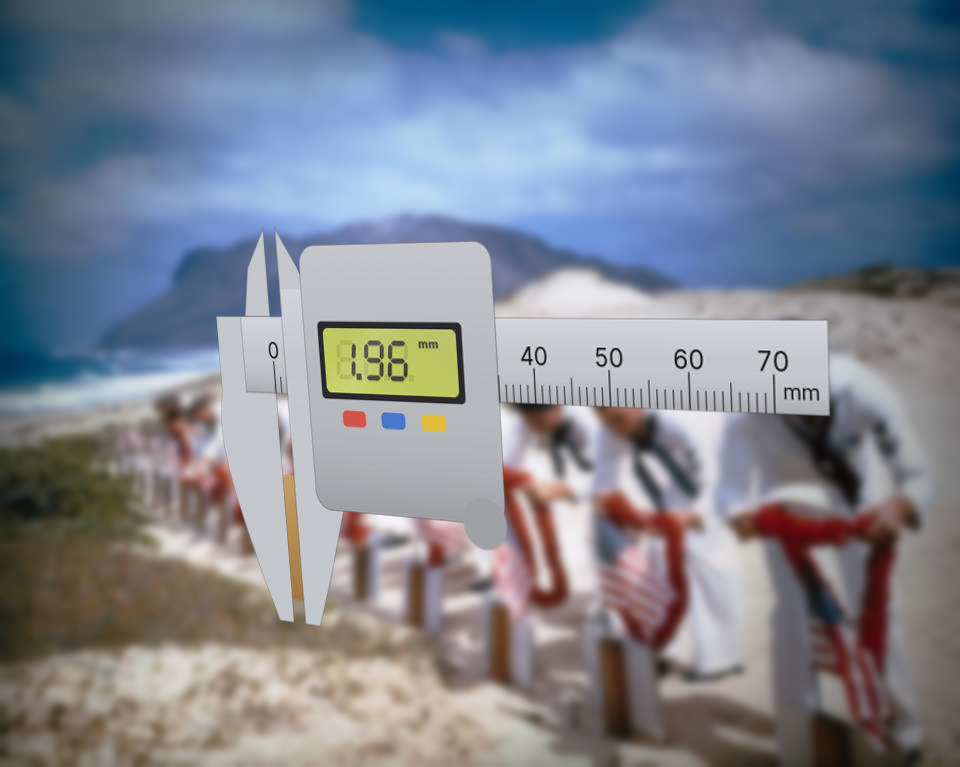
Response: 1.96 (mm)
